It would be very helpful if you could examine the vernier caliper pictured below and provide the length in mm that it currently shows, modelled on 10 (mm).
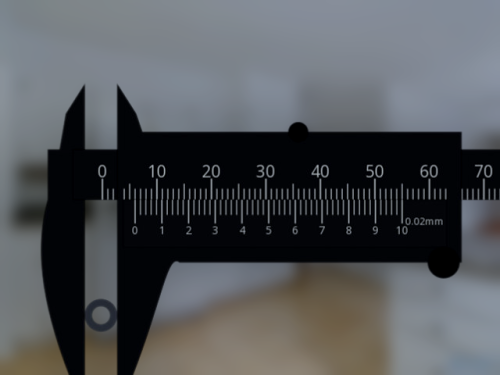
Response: 6.0 (mm)
